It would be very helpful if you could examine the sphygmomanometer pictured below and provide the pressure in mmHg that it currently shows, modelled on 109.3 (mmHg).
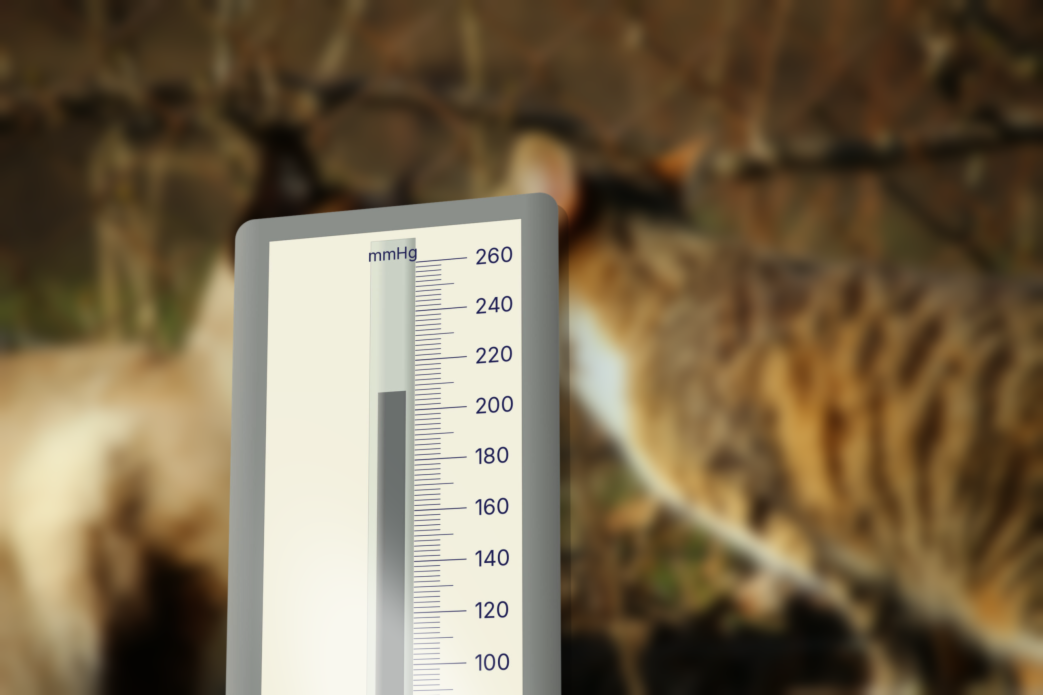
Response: 208 (mmHg)
